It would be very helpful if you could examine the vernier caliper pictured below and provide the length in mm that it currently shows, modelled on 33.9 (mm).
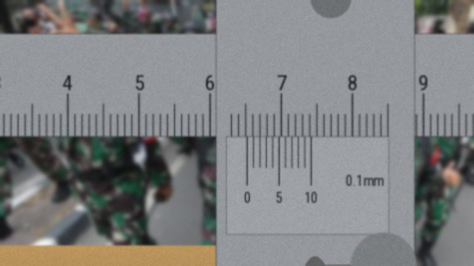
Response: 65.2 (mm)
